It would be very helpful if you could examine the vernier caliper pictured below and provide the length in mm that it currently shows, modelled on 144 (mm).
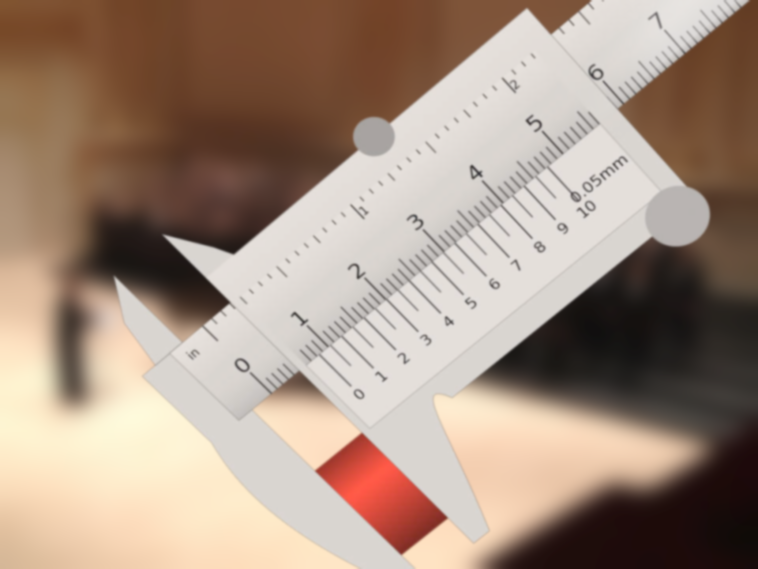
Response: 8.4 (mm)
